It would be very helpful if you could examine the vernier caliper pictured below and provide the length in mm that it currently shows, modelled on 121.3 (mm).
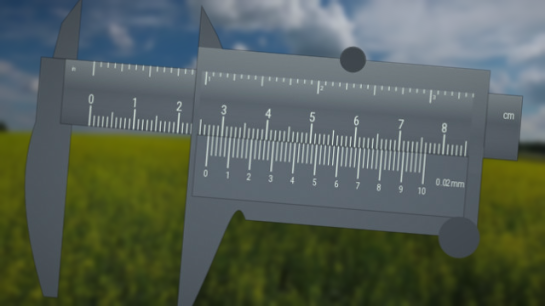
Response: 27.0 (mm)
